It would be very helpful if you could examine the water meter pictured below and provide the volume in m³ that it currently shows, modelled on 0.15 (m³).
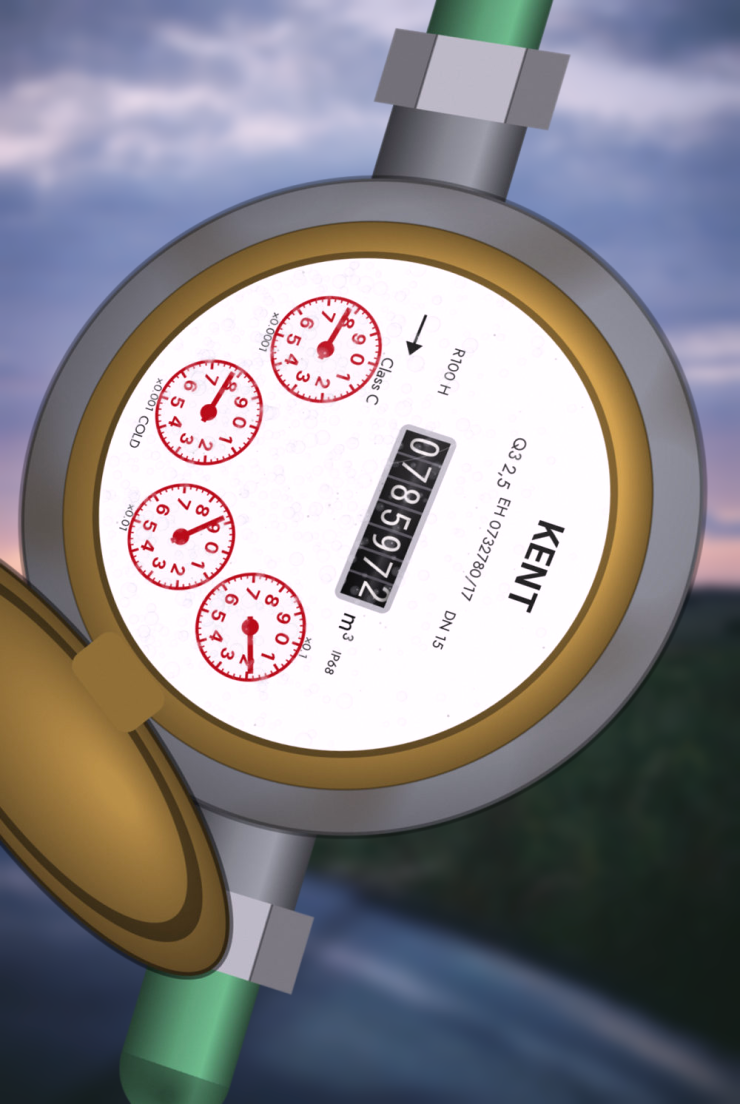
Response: 785972.1877 (m³)
